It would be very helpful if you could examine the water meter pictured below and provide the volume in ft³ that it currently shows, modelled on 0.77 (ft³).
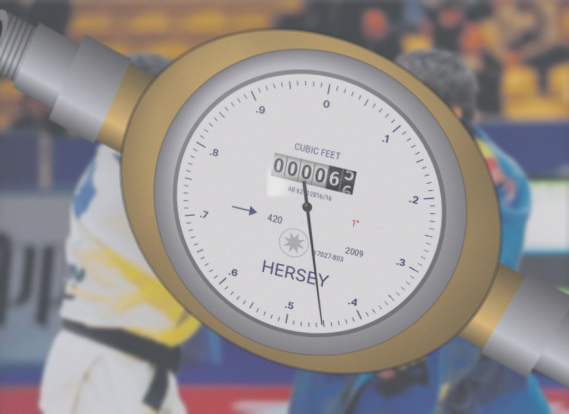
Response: 65.45 (ft³)
